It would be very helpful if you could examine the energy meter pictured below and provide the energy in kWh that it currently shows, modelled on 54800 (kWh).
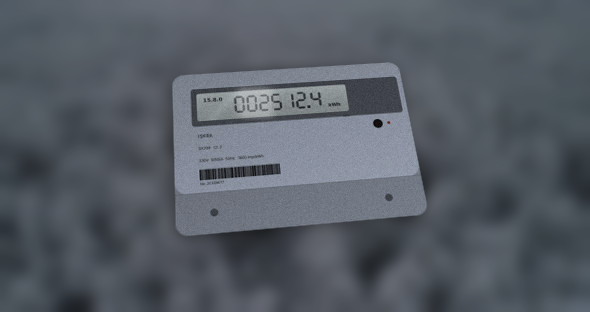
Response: 2512.4 (kWh)
